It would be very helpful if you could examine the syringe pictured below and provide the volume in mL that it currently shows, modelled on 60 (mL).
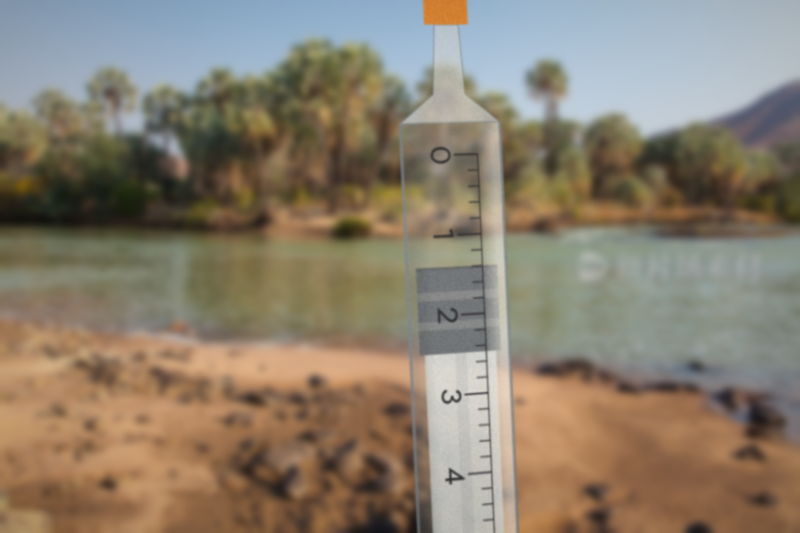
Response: 1.4 (mL)
